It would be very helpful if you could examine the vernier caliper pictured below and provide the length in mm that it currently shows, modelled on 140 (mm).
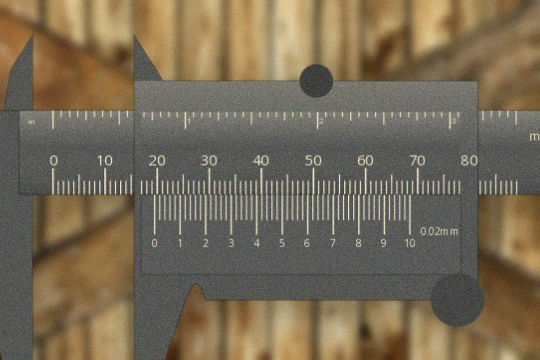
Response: 19.5 (mm)
